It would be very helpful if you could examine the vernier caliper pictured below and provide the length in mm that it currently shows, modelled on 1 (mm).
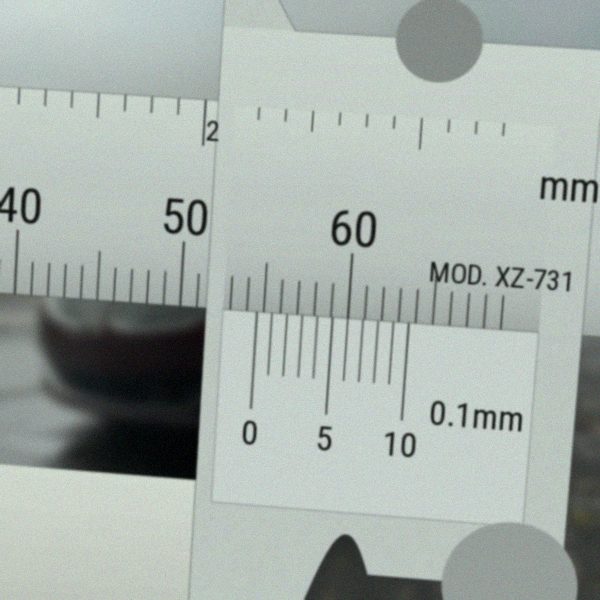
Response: 54.6 (mm)
